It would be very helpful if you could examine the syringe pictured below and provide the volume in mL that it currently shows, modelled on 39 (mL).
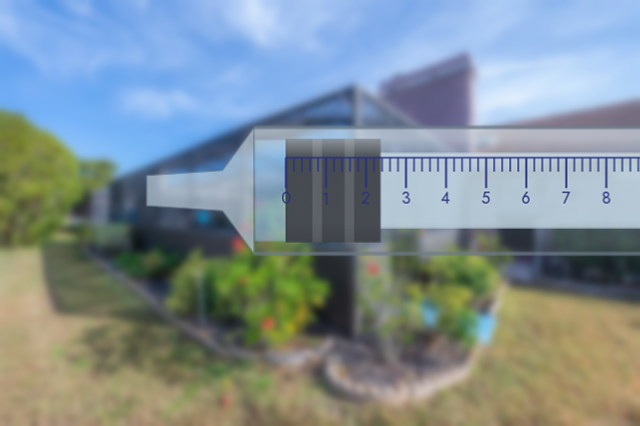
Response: 0 (mL)
